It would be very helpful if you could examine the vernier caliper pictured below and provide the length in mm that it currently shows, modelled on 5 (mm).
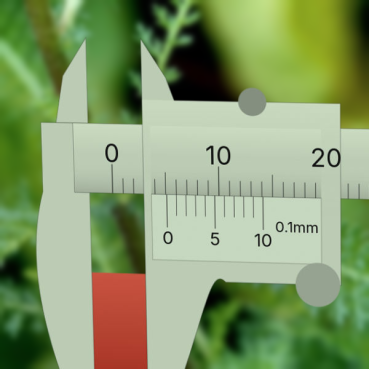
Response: 5.1 (mm)
